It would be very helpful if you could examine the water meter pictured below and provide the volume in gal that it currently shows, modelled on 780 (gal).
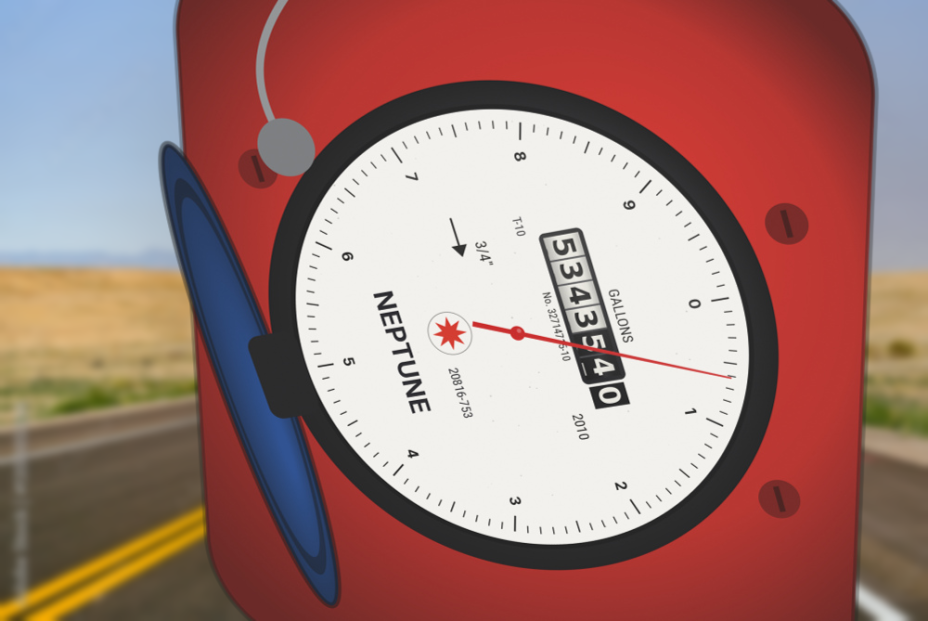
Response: 5343540.6 (gal)
